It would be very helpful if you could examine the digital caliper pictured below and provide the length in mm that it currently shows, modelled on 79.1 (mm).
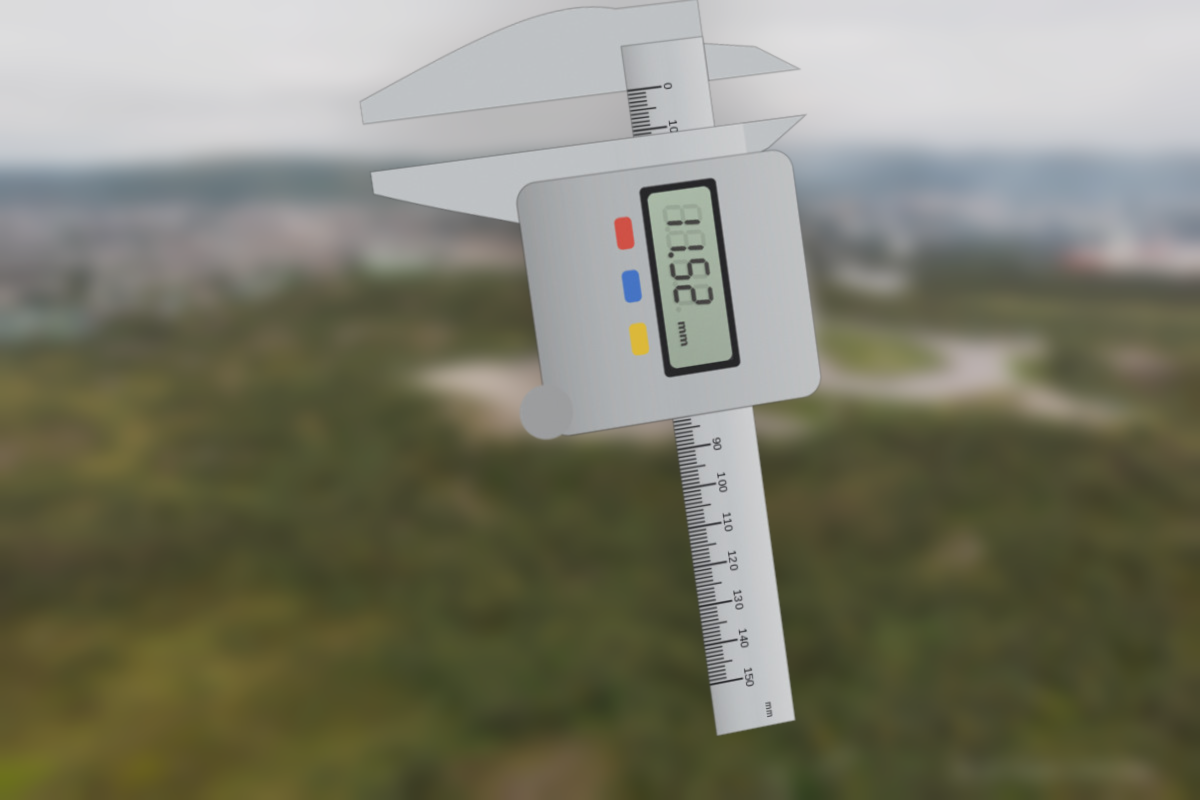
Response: 11.52 (mm)
